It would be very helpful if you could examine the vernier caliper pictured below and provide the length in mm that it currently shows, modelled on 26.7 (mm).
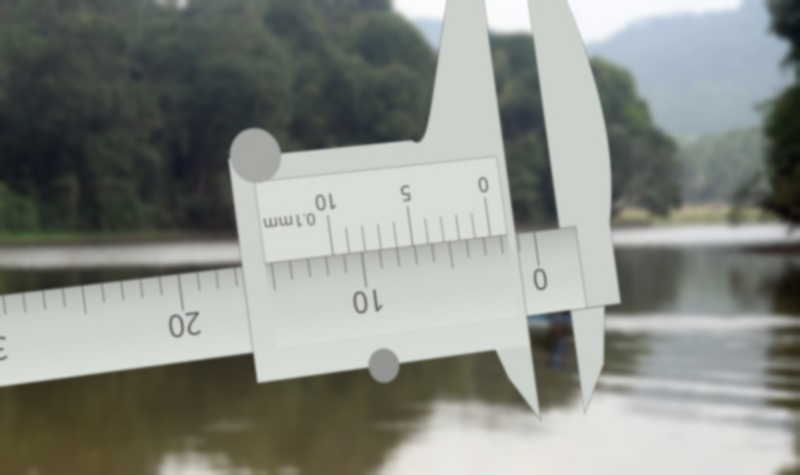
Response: 2.6 (mm)
